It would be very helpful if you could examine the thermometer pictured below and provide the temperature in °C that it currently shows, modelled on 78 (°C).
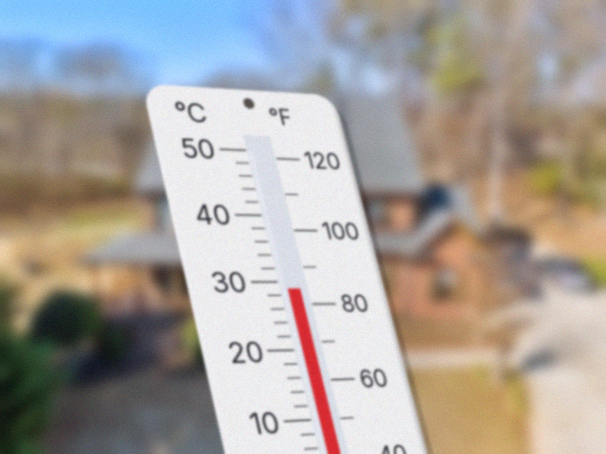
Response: 29 (°C)
